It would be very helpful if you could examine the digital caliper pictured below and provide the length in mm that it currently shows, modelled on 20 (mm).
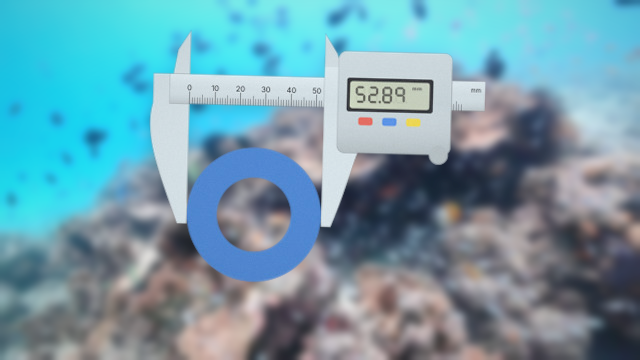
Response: 52.89 (mm)
